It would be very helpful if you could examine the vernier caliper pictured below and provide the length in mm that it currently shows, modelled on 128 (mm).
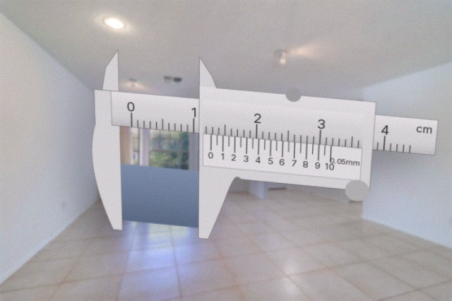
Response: 12.8 (mm)
